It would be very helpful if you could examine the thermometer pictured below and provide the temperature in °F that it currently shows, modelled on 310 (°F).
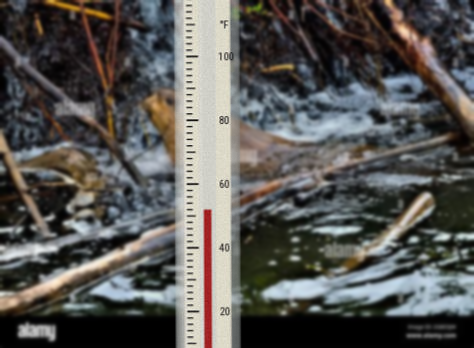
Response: 52 (°F)
